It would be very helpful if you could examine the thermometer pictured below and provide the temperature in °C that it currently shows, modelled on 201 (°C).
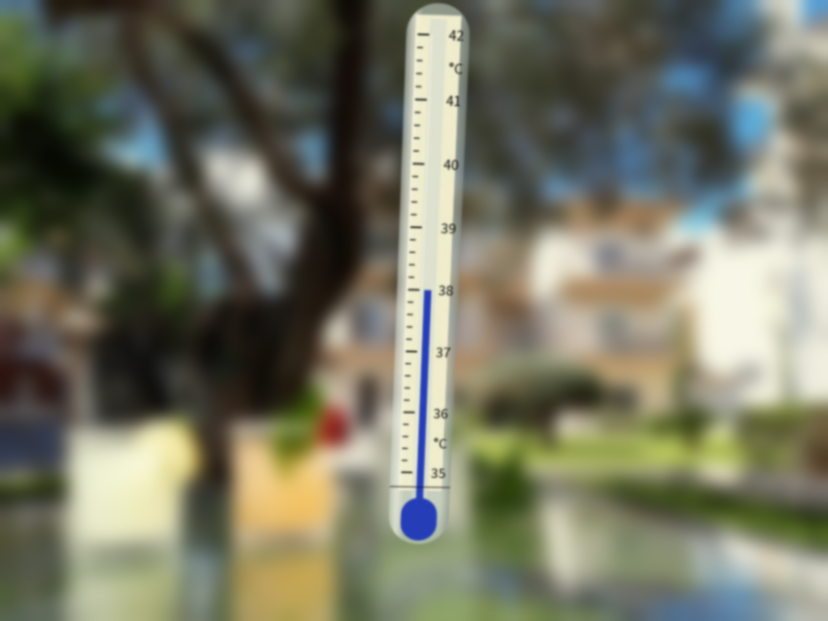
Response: 38 (°C)
